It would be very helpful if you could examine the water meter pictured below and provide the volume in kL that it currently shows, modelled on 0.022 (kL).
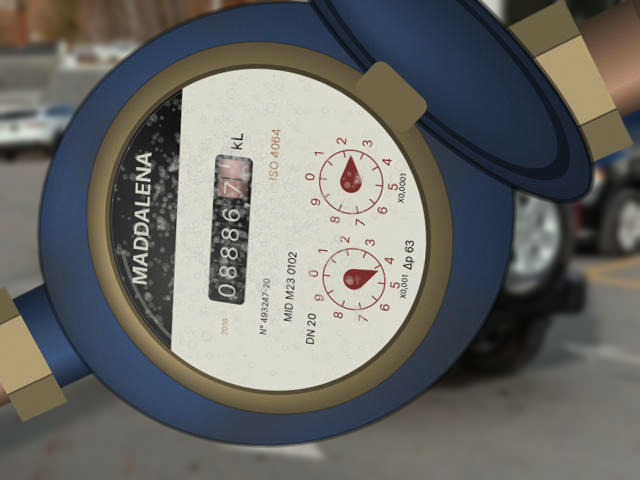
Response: 8886.7142 (kL)
